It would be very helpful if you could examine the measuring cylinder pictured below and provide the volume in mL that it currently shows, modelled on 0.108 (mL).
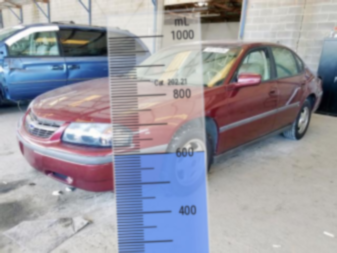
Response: 600 (mL)
